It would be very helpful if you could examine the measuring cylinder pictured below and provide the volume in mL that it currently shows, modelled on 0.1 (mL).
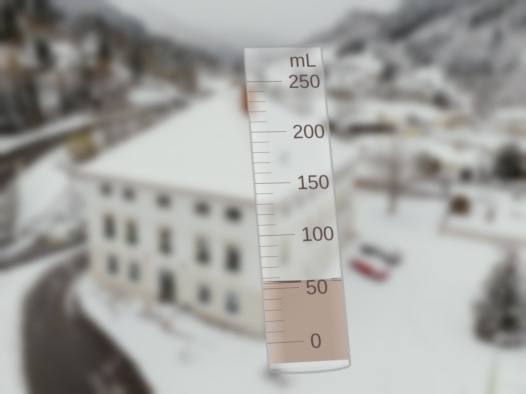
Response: 55 (mL)
